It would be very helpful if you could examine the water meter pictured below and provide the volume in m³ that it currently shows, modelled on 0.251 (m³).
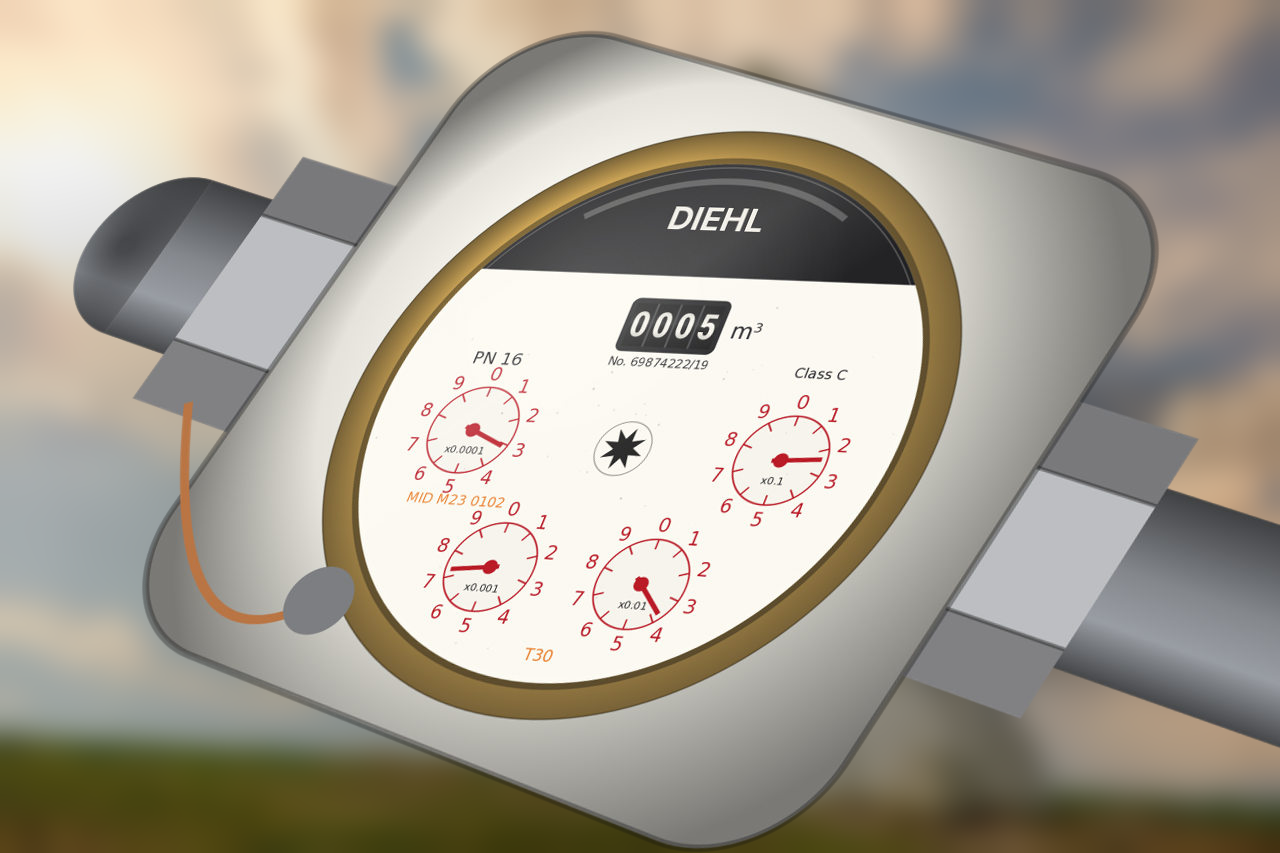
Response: 5.2373 (m³)
